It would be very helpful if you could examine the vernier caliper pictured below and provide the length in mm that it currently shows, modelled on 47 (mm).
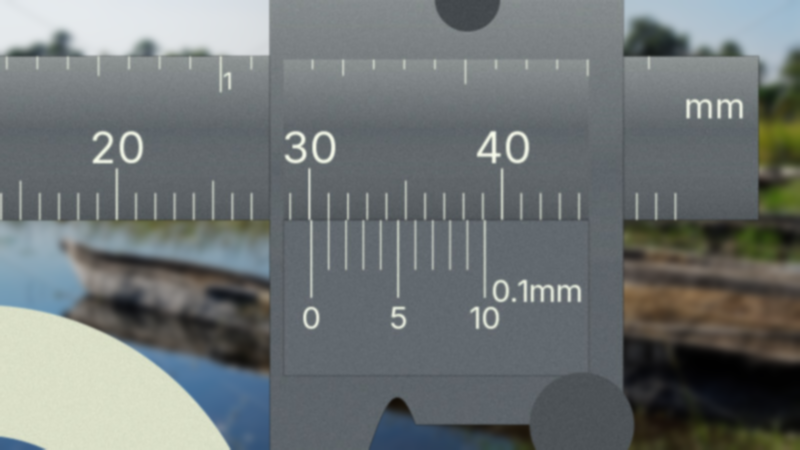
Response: 30.1 (mm)
